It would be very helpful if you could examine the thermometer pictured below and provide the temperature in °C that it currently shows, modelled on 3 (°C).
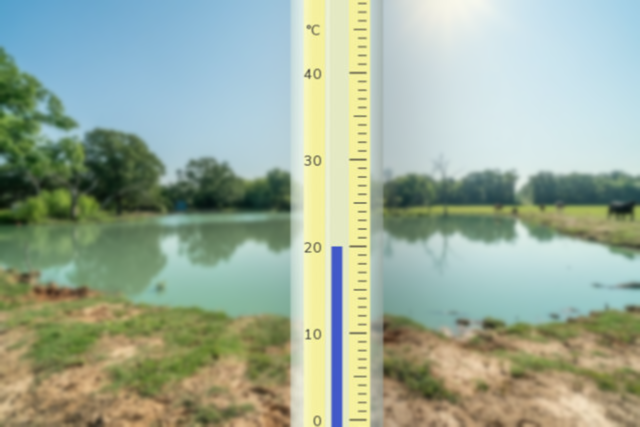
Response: 20 (°C)
